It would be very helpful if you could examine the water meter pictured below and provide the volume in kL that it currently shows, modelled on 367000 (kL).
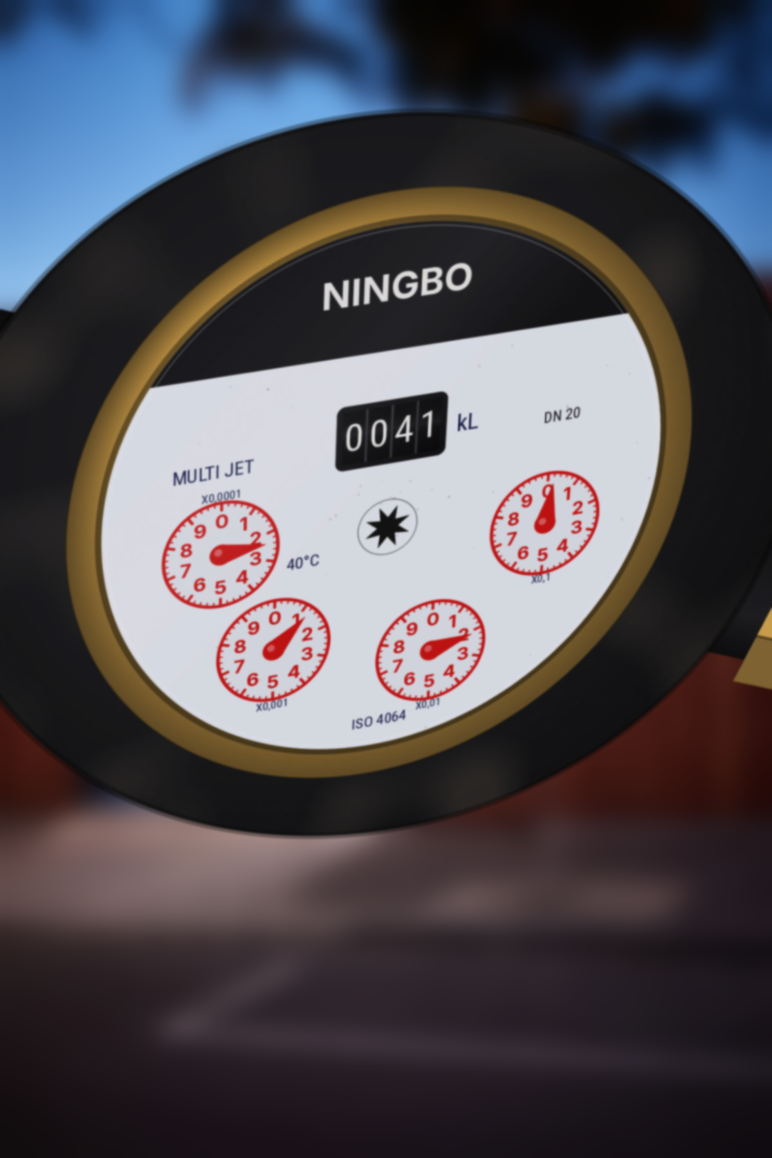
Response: 41.0212 (kL)
